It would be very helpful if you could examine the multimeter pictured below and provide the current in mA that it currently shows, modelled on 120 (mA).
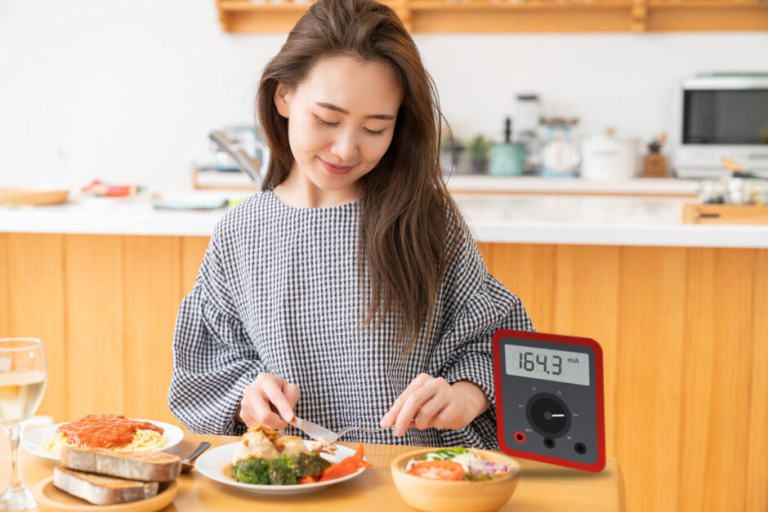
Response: 164.3 (mA)
